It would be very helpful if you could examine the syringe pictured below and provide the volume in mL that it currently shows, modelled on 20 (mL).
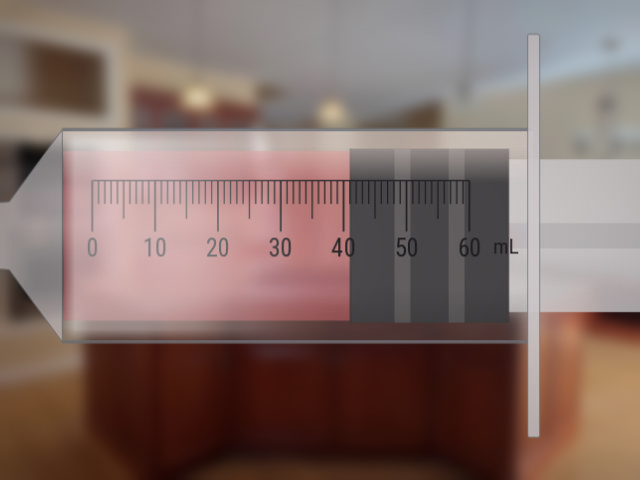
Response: 41 (mL)
